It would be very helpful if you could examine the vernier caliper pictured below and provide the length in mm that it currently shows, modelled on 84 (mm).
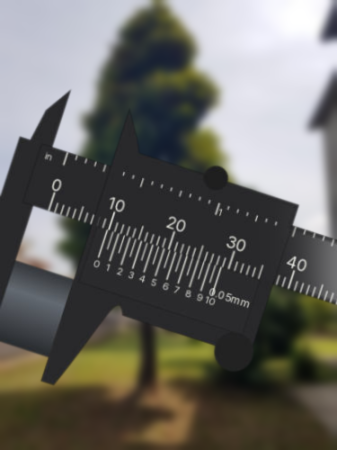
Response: 9.8 (mm)
